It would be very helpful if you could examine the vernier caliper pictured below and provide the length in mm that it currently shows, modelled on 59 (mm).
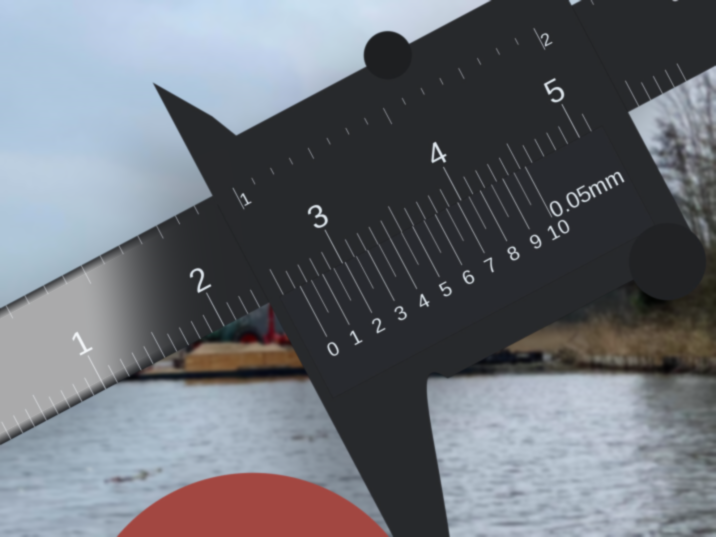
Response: 26.4 (mm)
